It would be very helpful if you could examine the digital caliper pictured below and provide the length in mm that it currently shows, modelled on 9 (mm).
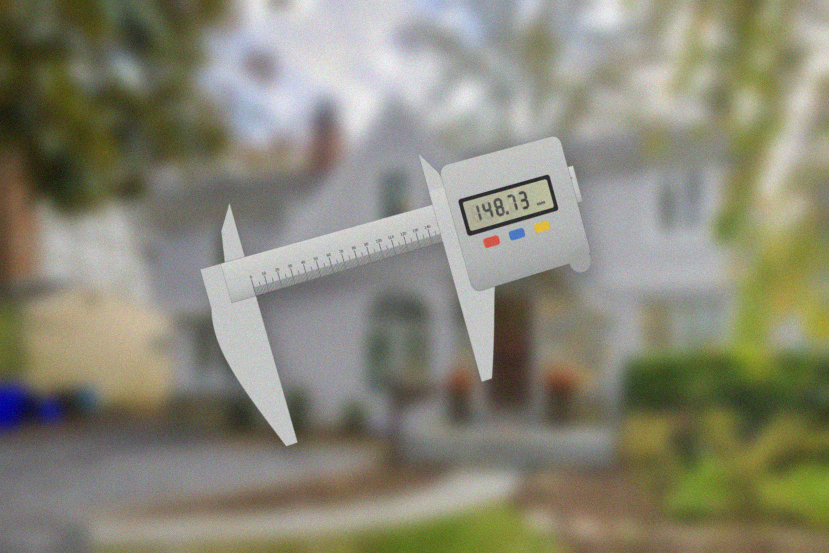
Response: 148.73 (mm)
